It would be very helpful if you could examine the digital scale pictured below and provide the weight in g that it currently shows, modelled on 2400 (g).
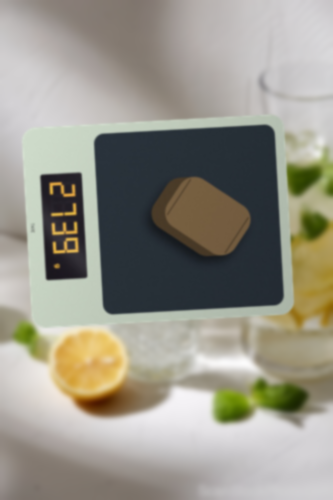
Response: 2739 (g)
